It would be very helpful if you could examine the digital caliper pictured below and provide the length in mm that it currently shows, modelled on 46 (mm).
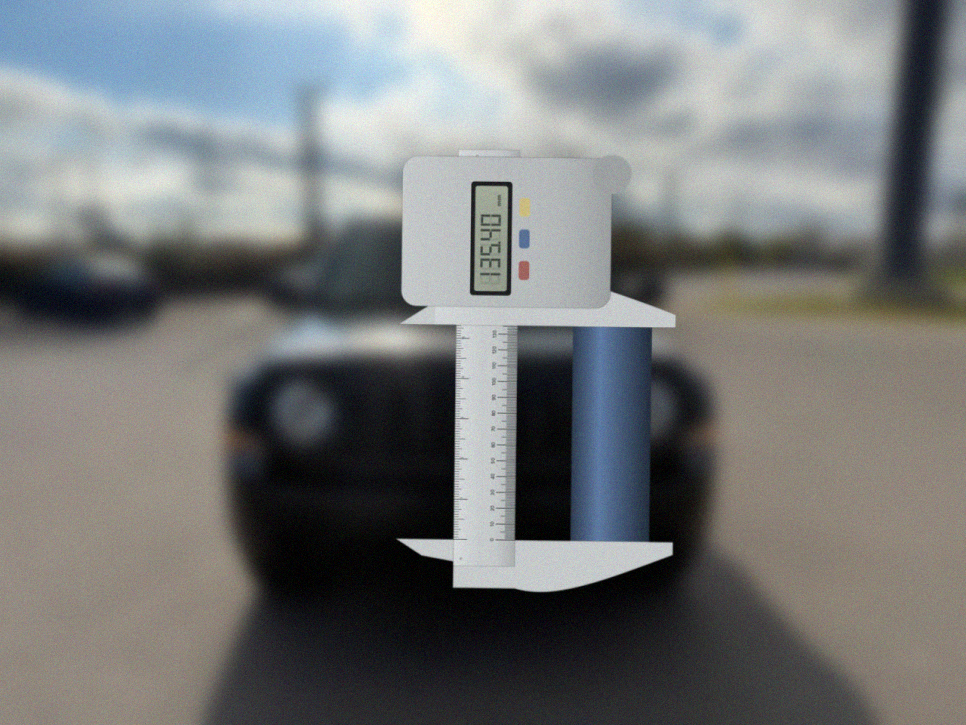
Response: 135.40 (mm)
